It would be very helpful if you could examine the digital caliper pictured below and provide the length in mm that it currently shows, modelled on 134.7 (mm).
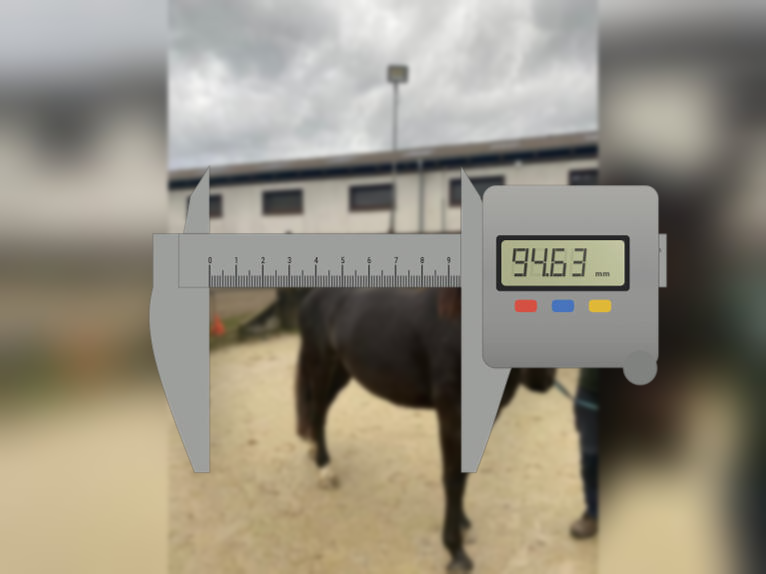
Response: 94.63 (mm)
